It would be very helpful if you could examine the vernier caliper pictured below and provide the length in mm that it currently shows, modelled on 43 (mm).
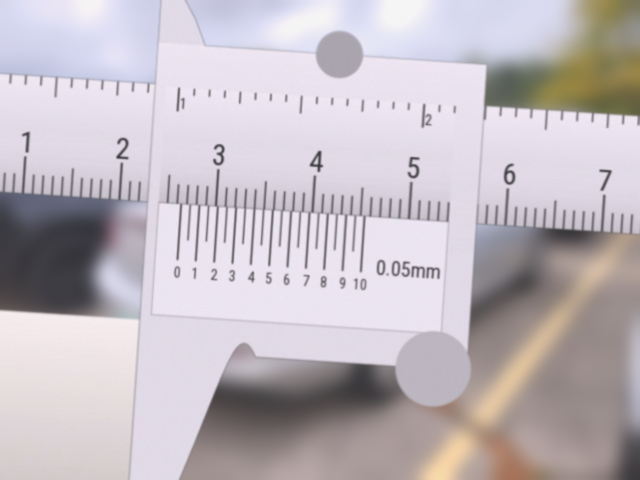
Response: 26.4 (mm)
